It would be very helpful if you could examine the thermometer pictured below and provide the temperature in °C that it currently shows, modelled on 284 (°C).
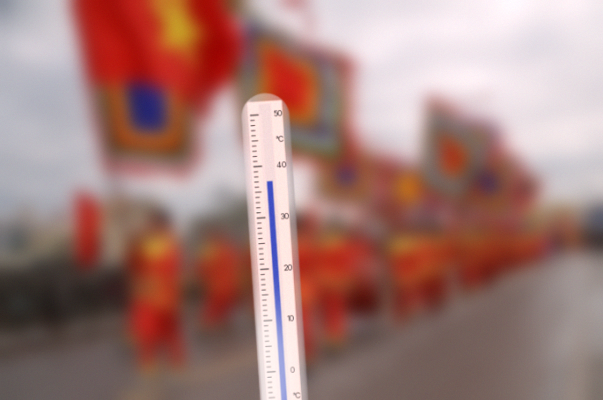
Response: 37 (°C)
